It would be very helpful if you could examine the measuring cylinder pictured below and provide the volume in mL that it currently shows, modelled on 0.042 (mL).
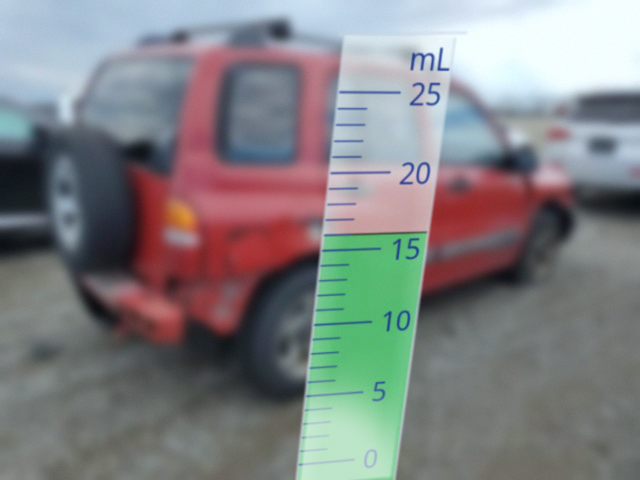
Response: 16 (mL)
